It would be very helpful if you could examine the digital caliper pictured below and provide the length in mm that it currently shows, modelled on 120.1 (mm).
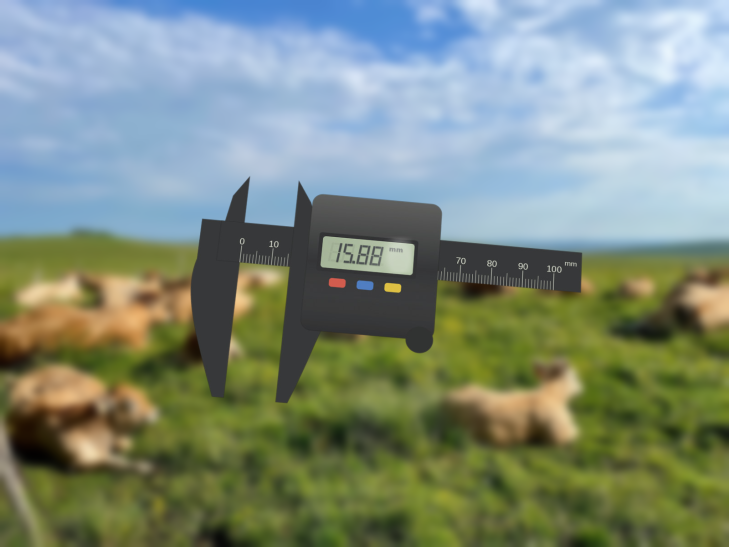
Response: 15.88 (mm)
